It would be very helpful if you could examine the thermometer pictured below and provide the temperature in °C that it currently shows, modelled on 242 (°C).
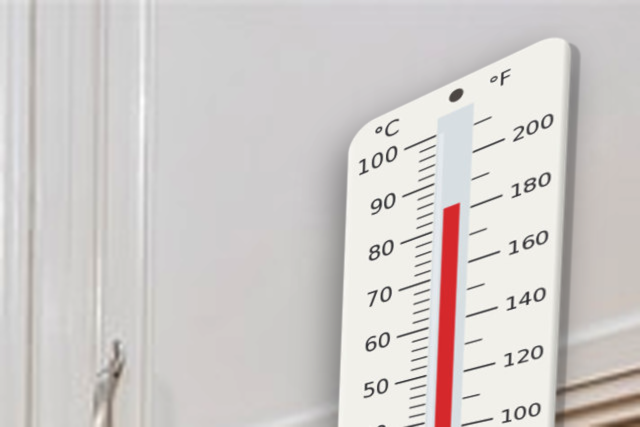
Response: 84 (°C)
